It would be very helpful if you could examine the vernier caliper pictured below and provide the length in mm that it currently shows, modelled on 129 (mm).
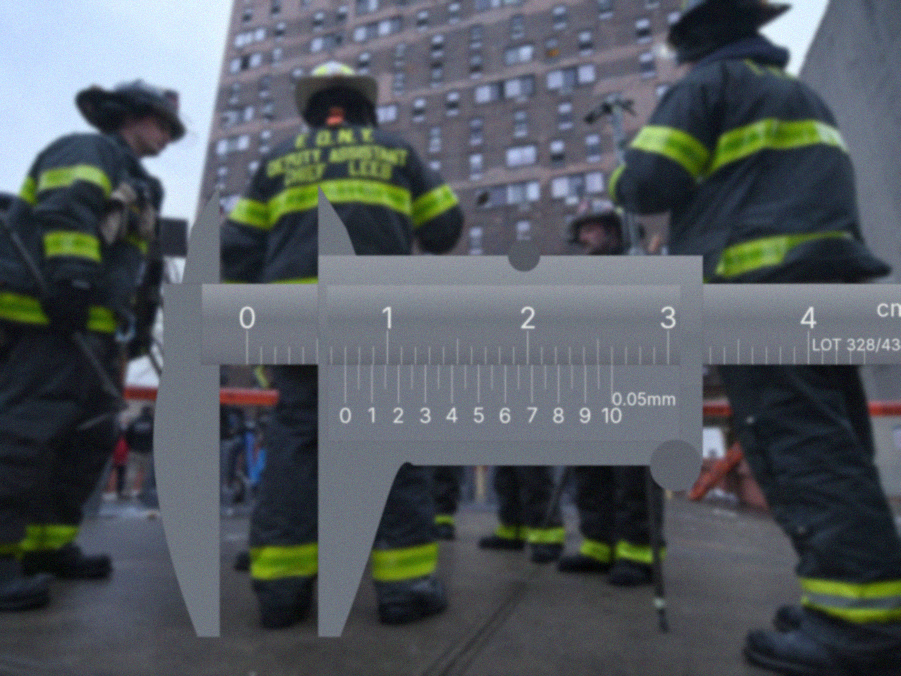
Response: 7.0 (mm)
